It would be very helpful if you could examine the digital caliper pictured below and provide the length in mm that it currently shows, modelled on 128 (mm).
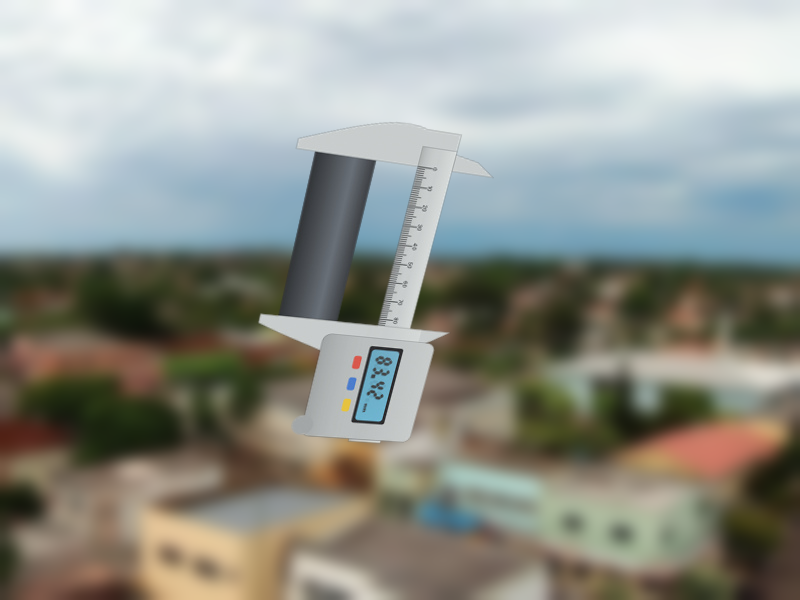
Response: 83.42 (mm)
